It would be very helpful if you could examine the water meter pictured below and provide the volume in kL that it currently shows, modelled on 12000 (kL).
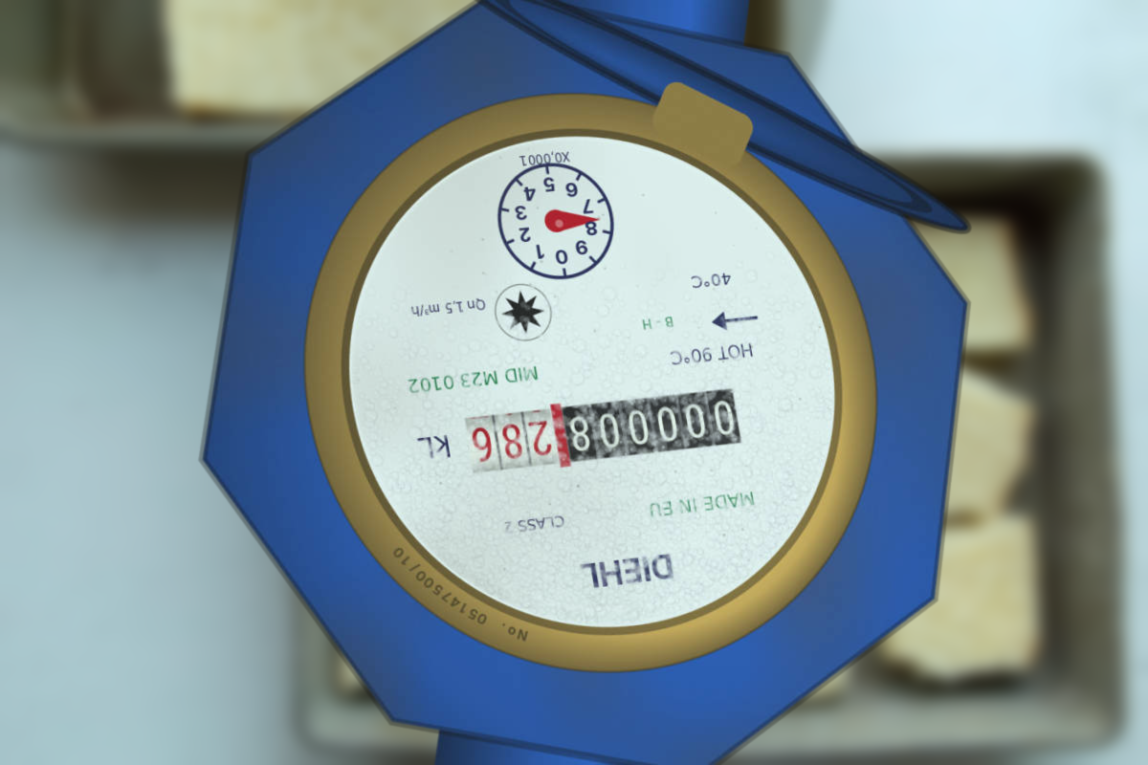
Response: 8.2867 (kL)
